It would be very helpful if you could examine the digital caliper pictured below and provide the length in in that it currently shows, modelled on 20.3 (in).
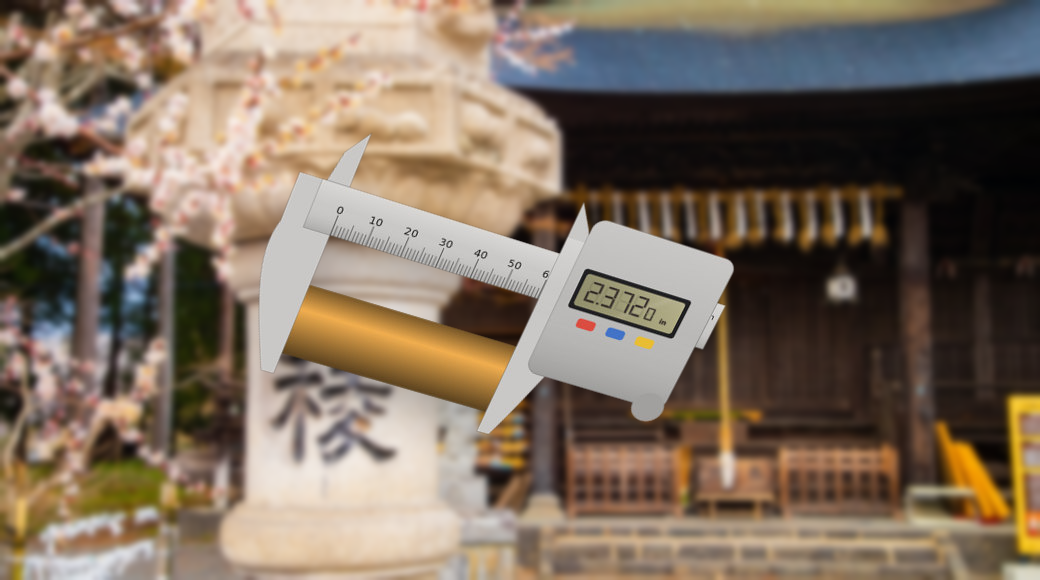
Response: 2.3720 (in)
